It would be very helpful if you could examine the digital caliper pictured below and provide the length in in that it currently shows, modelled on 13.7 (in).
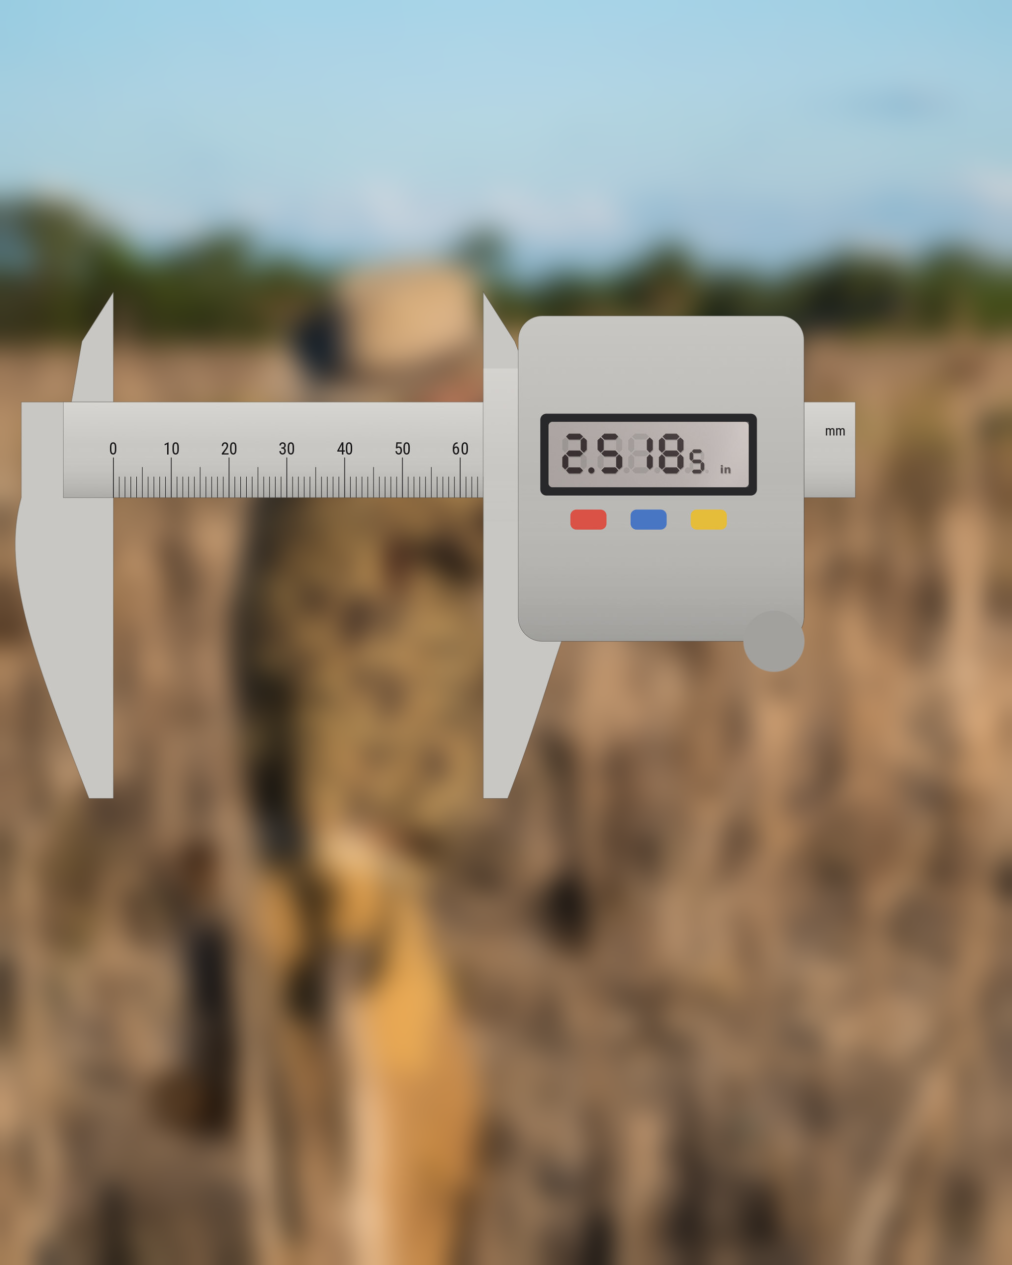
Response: 2.5185 (in)
